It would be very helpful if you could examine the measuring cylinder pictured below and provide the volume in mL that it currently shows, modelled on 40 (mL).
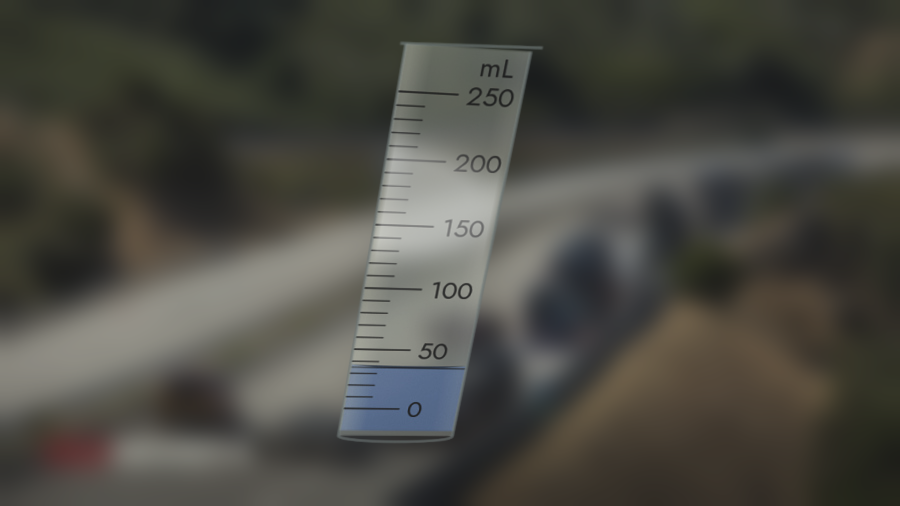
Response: 35 (mL)
